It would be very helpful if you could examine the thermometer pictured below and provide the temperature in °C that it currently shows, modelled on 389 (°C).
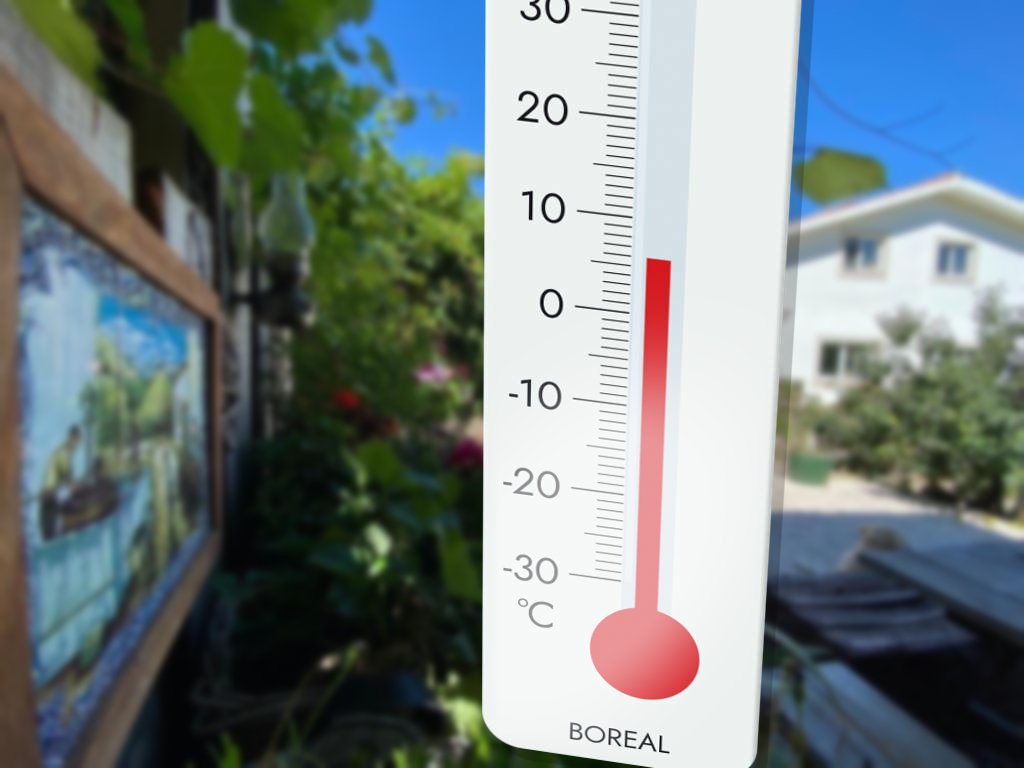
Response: 6 (°C)
